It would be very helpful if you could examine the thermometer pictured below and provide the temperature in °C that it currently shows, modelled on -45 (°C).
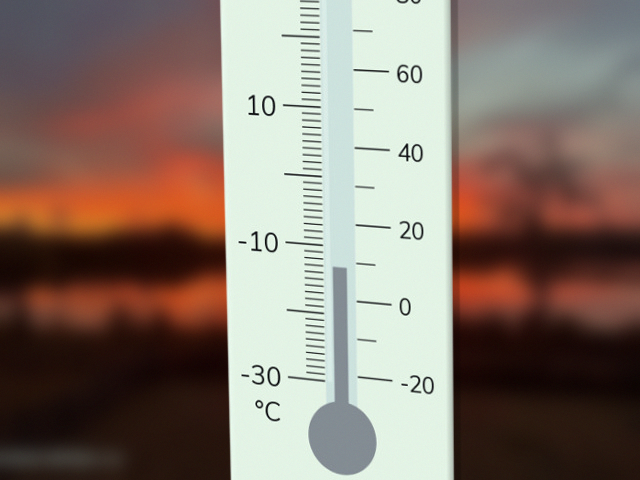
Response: -13 (°C)
